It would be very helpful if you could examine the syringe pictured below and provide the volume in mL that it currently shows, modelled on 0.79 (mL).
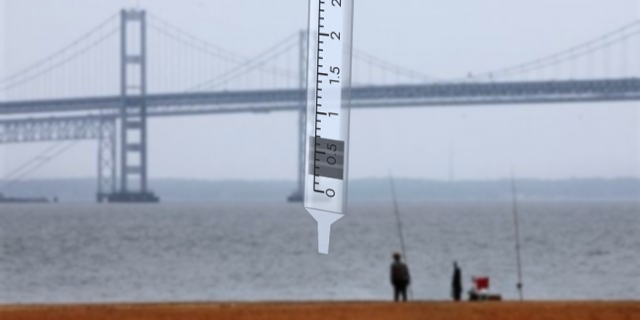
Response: 0.2 (mL)
